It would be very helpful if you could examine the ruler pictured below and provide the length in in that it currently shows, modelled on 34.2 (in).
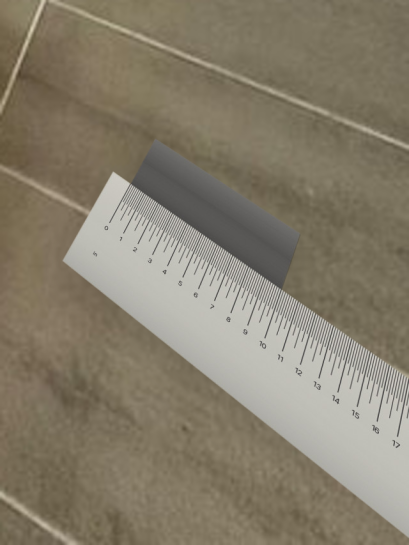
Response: 10 (in)
